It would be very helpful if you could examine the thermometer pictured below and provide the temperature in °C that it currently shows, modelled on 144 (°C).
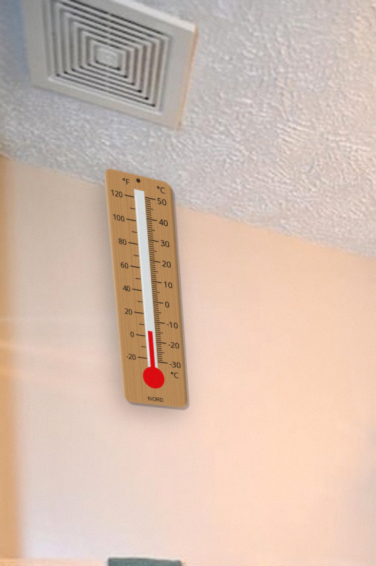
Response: -15 (°C)
